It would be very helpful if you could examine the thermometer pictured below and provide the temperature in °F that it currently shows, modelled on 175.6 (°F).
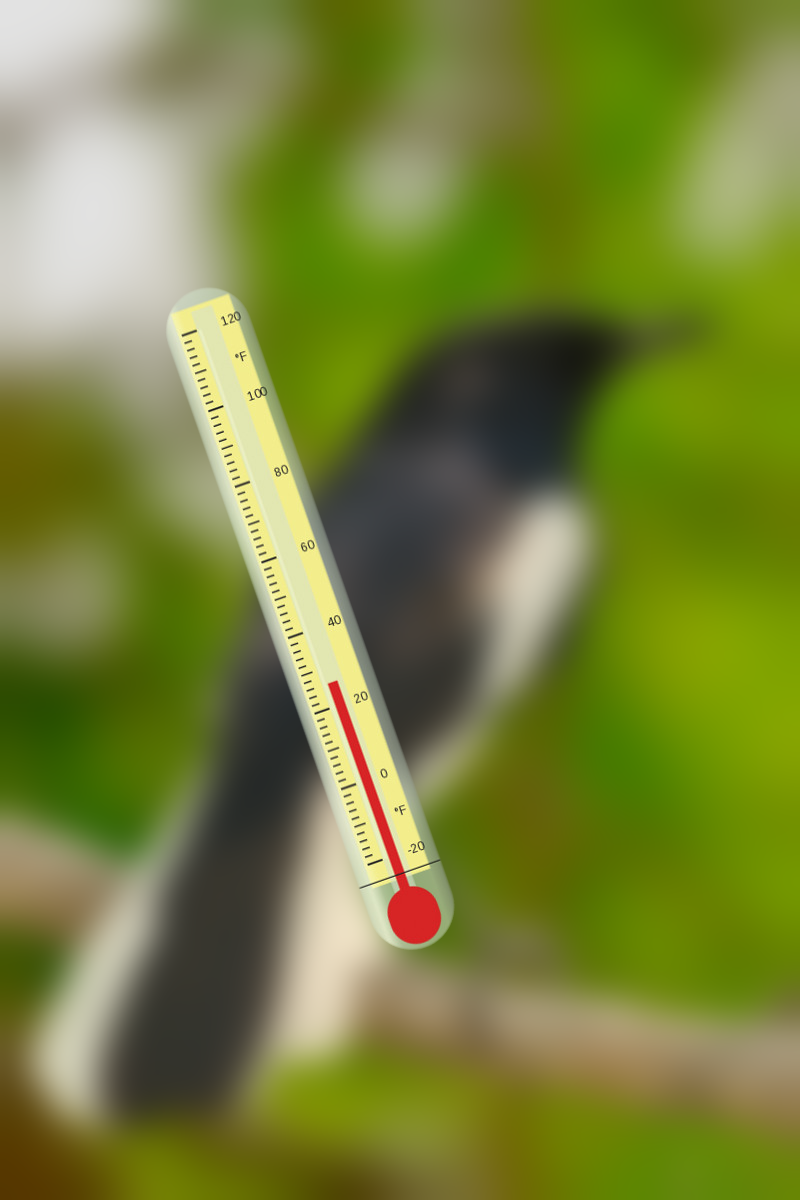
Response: 26 (°F)
